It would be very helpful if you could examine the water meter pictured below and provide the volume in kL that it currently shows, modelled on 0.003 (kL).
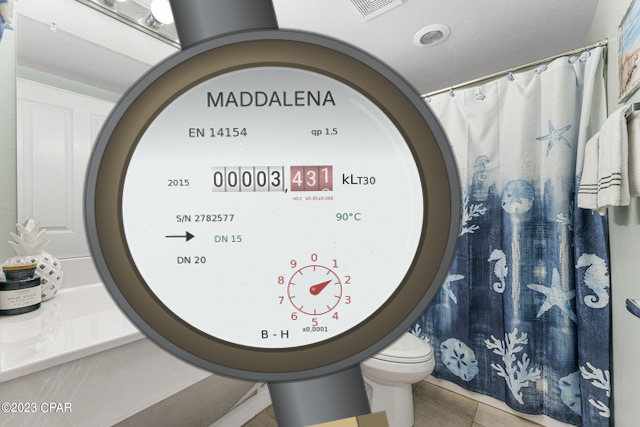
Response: 3.4311 (kL)
